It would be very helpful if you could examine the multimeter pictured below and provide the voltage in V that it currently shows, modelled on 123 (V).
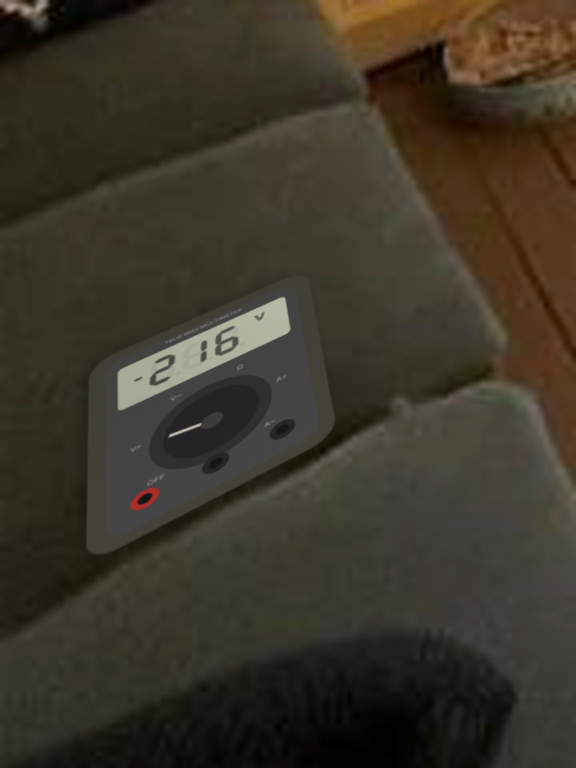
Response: -216 (V)
